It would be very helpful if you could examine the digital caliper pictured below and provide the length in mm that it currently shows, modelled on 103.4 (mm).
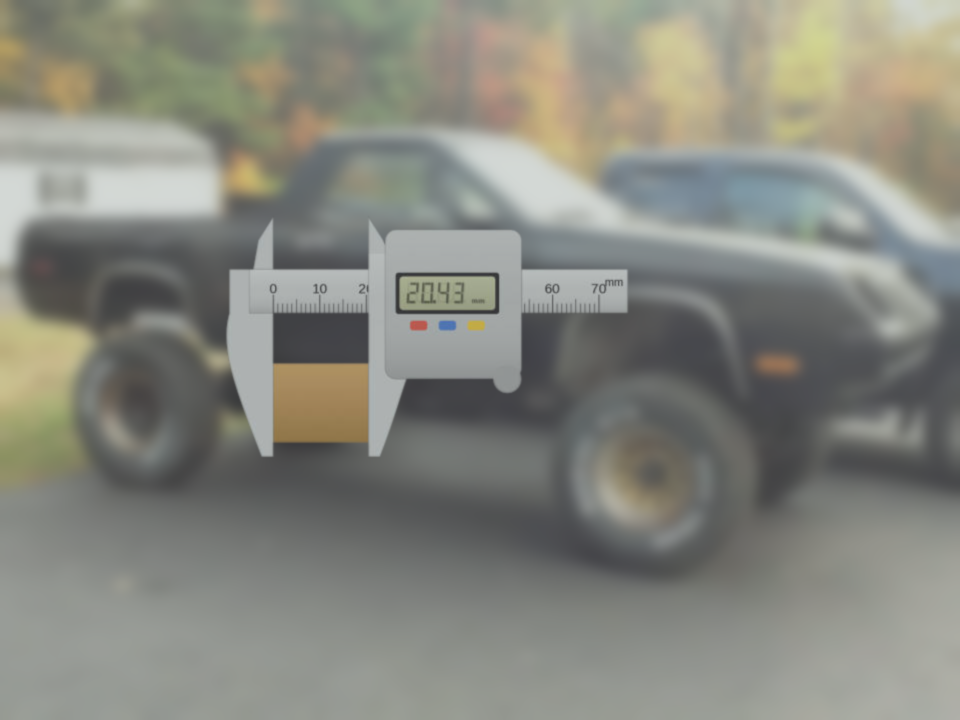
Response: 20.43 (mm)
